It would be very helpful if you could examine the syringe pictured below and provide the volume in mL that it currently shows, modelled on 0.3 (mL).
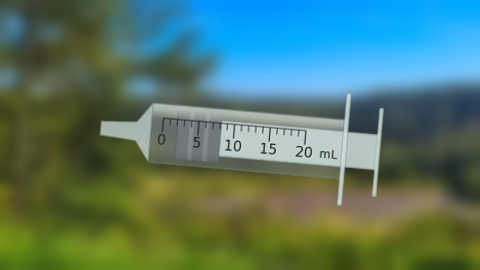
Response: 2 (mL)
